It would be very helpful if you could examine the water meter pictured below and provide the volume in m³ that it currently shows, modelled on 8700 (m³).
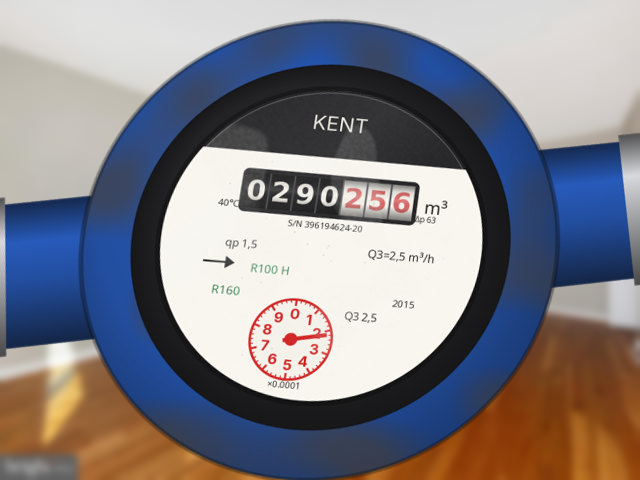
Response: 290.2562 (m³)
